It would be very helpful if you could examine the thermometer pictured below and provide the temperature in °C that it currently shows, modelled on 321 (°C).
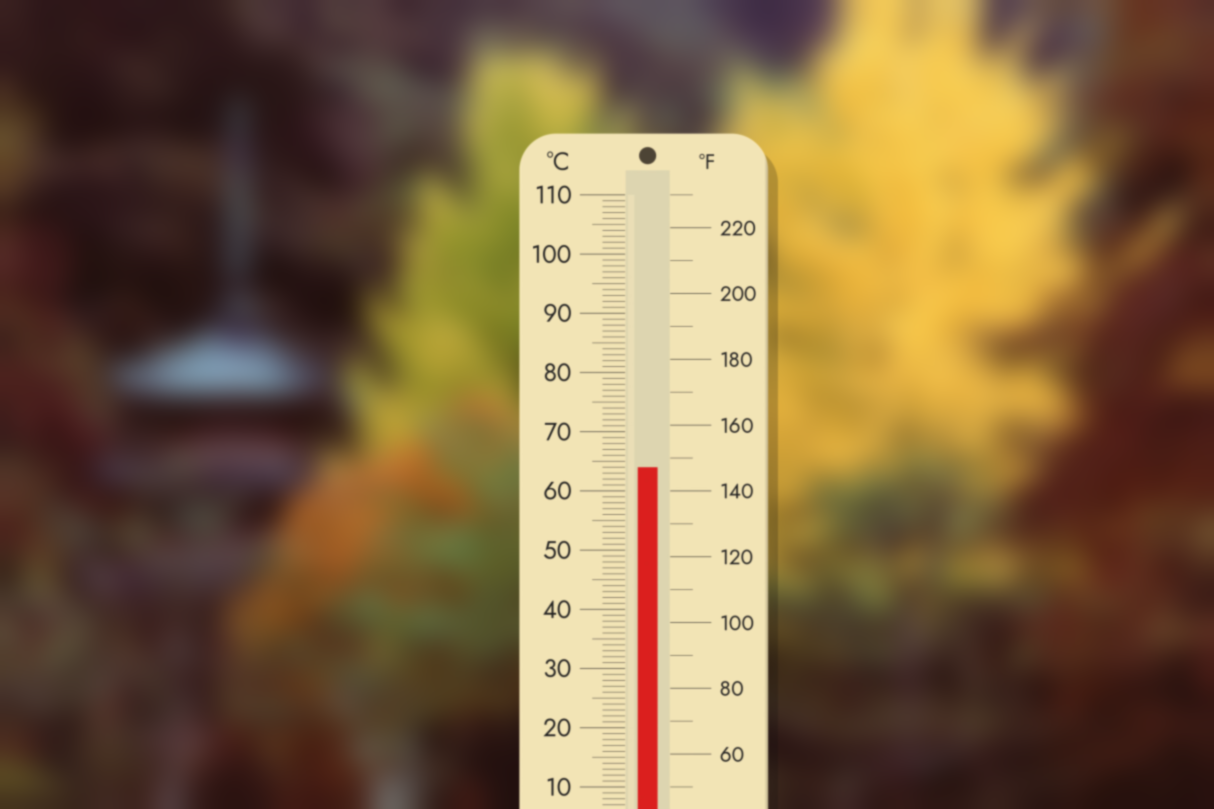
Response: 64 (°C)
